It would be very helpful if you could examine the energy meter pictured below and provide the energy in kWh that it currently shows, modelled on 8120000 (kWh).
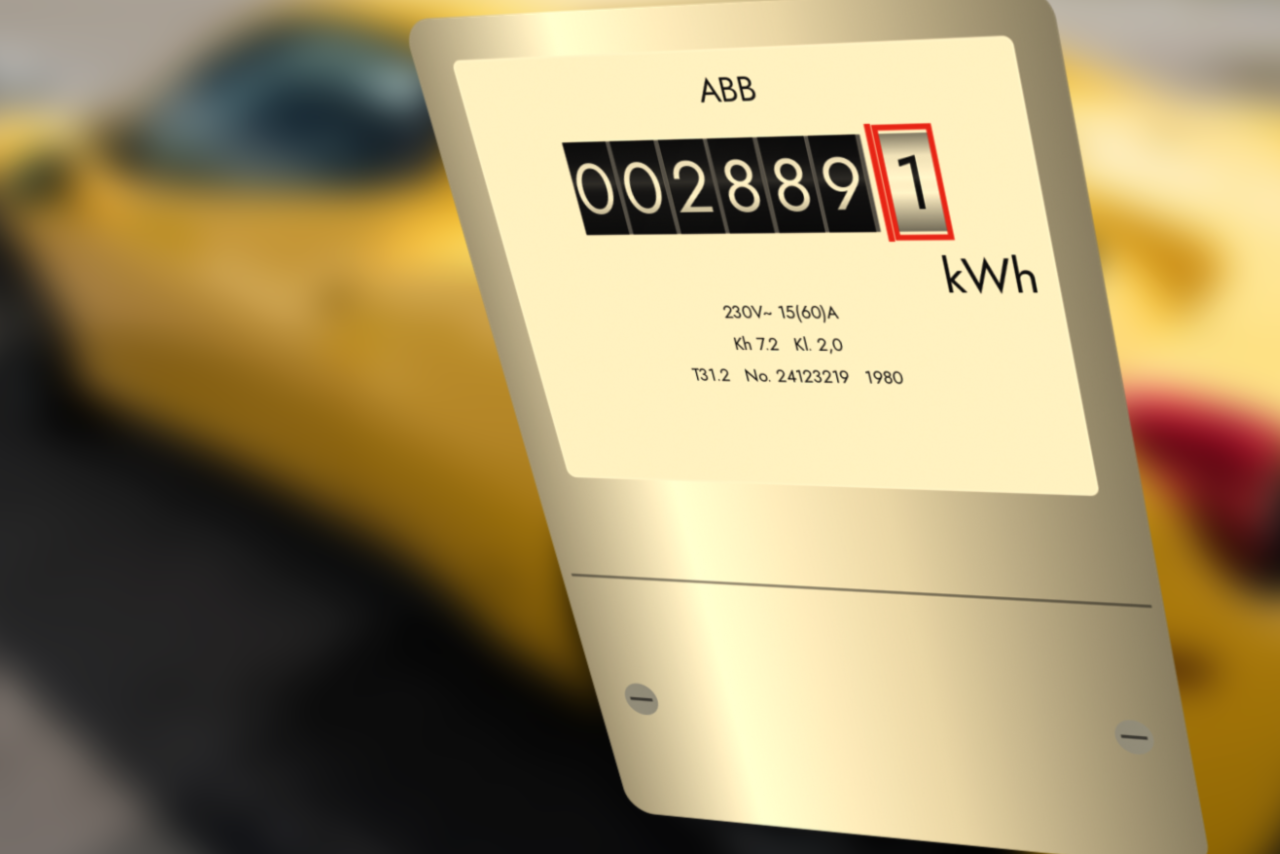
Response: 2889.1 (kWh)
